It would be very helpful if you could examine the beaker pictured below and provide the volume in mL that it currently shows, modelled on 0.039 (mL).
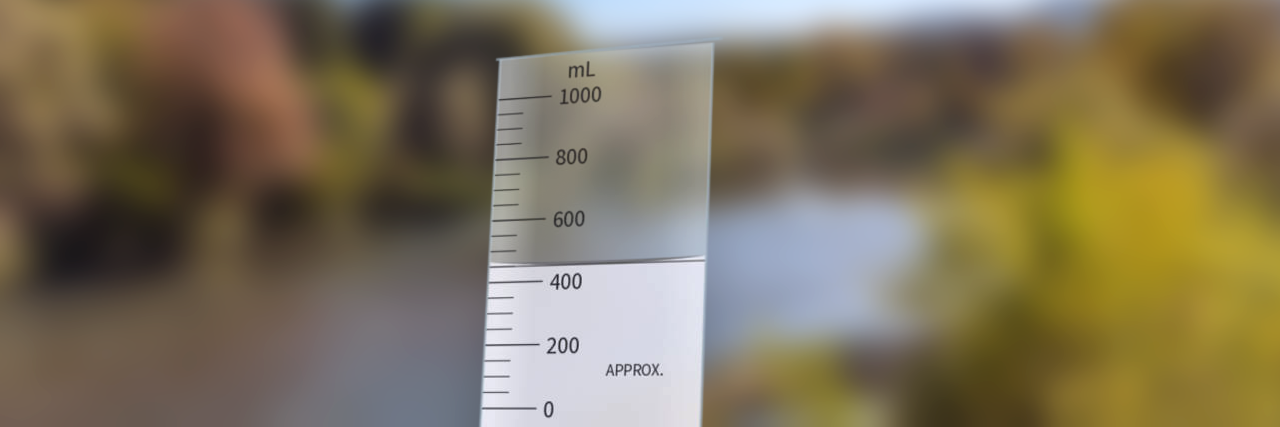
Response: 450 (mL)
